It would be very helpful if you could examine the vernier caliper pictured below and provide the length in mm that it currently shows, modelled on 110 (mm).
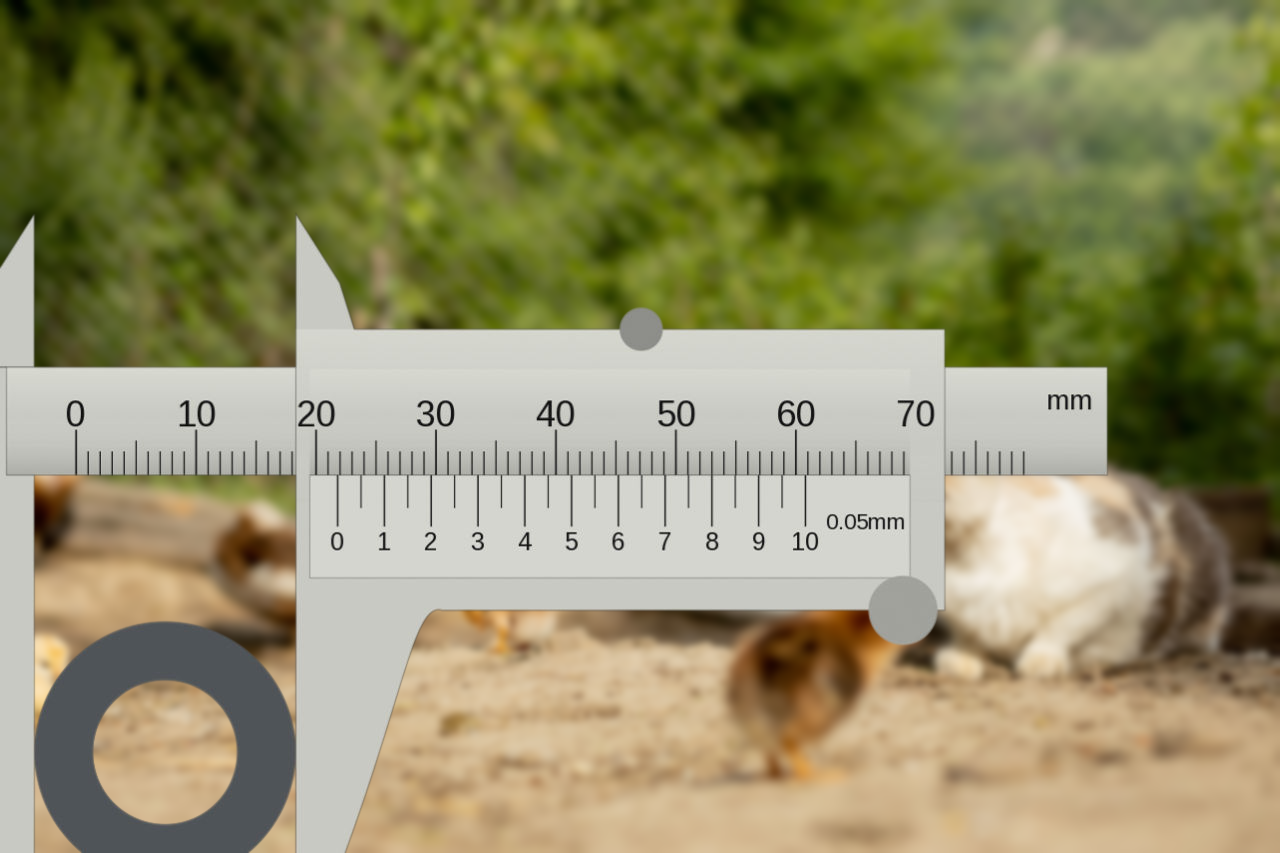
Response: 21.8 (mm)
